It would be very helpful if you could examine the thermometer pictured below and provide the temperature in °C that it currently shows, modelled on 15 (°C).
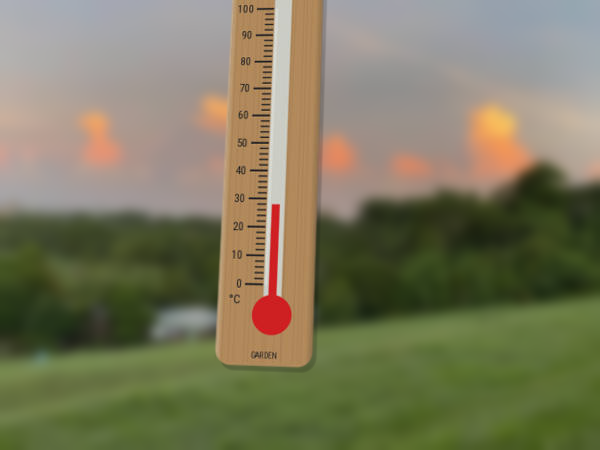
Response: 28 (°C)
